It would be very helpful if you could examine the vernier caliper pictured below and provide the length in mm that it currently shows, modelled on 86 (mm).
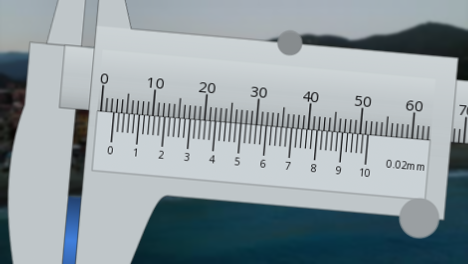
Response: 2.5 (mm)
